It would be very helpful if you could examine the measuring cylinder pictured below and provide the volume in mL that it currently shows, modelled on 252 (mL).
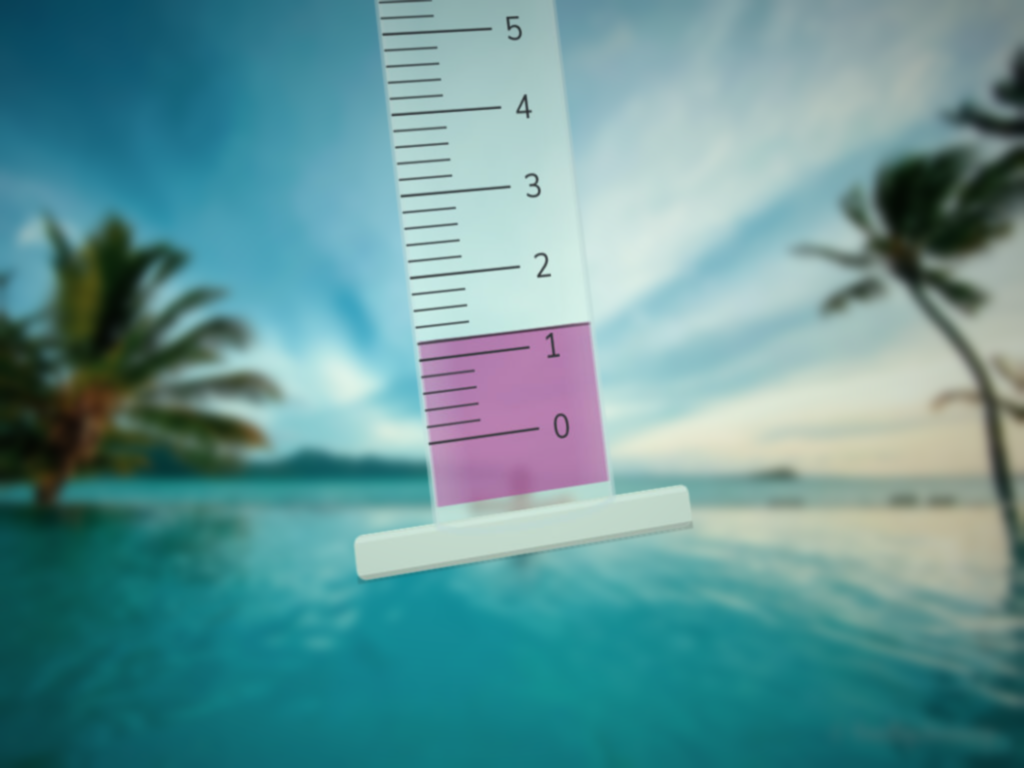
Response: 1.2 (mL)
